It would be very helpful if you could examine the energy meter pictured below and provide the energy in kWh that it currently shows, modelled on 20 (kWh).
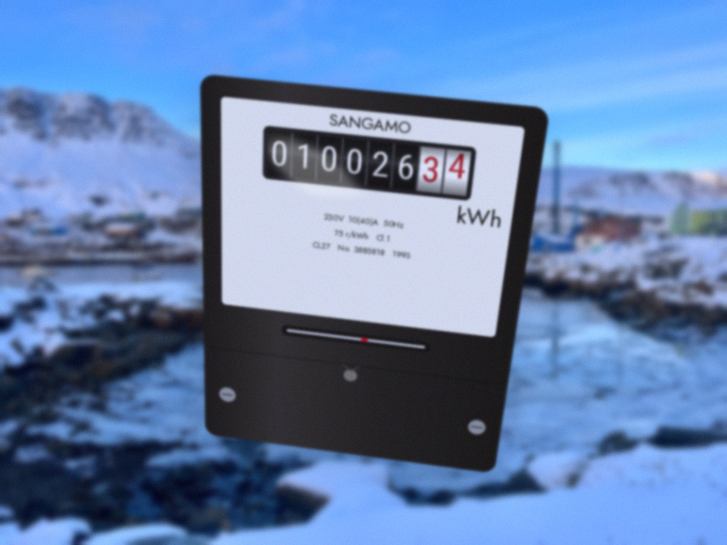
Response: 10026.34 (kWh)
